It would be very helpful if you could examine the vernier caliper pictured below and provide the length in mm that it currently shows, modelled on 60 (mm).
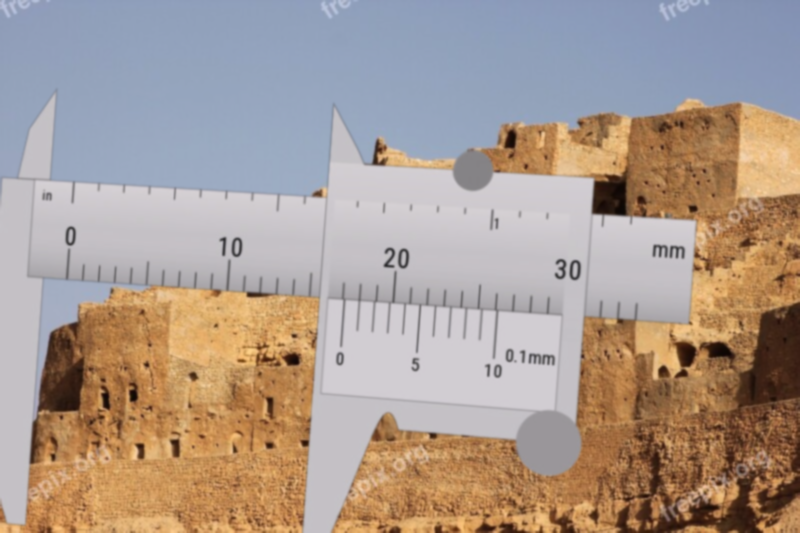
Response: 17.1 (mm)
